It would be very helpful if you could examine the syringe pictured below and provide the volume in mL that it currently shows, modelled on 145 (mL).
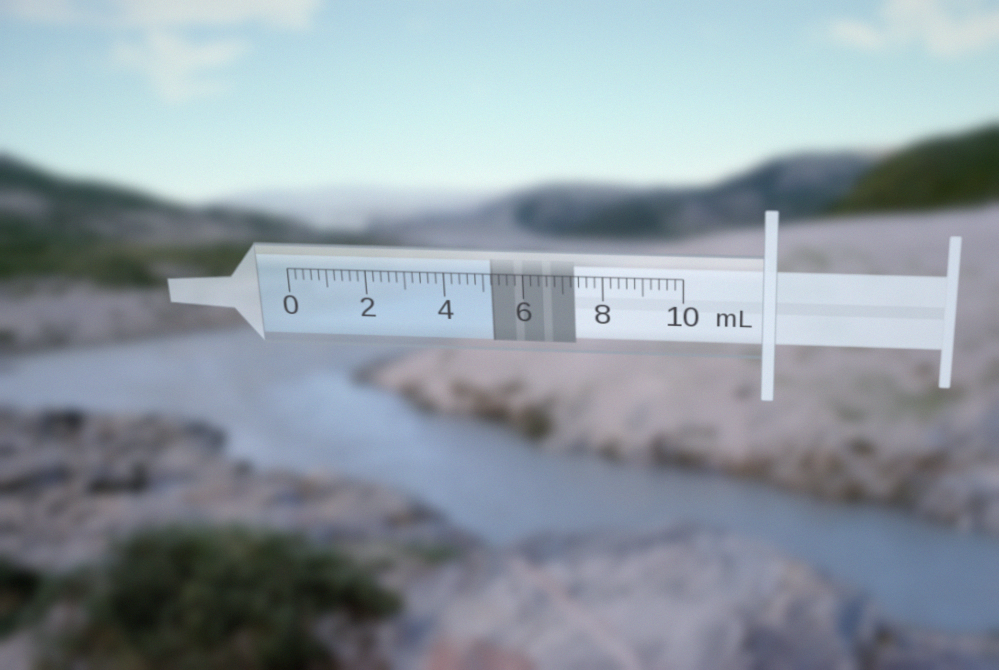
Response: 5.2 (mL)
